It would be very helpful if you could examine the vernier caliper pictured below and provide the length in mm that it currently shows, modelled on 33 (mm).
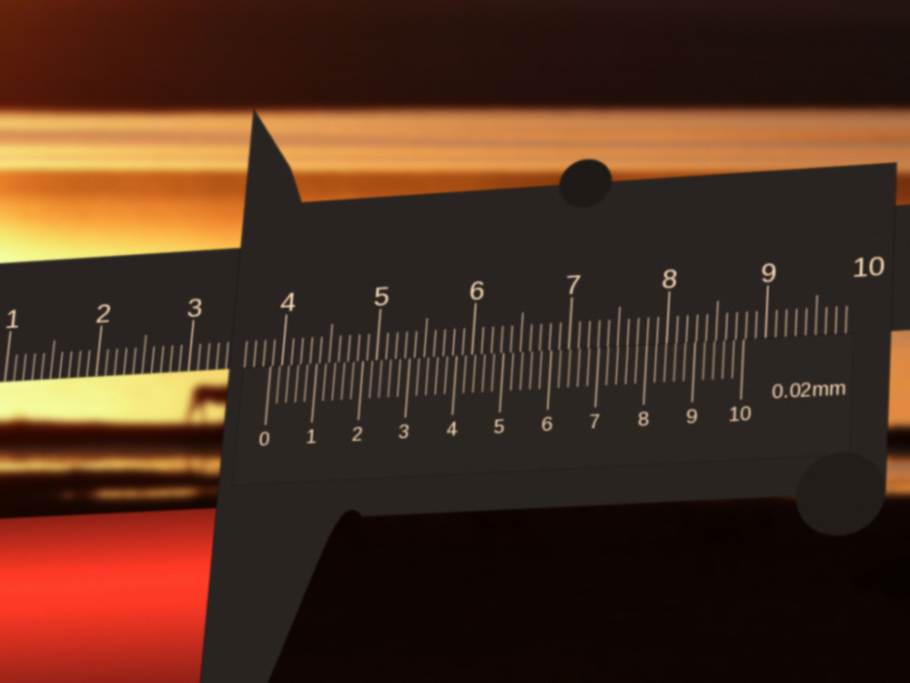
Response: 38.8 (mm)
